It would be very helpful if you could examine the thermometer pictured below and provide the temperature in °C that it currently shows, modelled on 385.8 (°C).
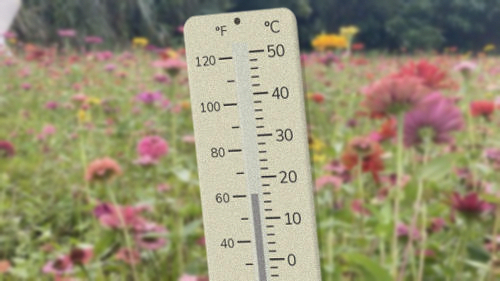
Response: 16 (°C)
